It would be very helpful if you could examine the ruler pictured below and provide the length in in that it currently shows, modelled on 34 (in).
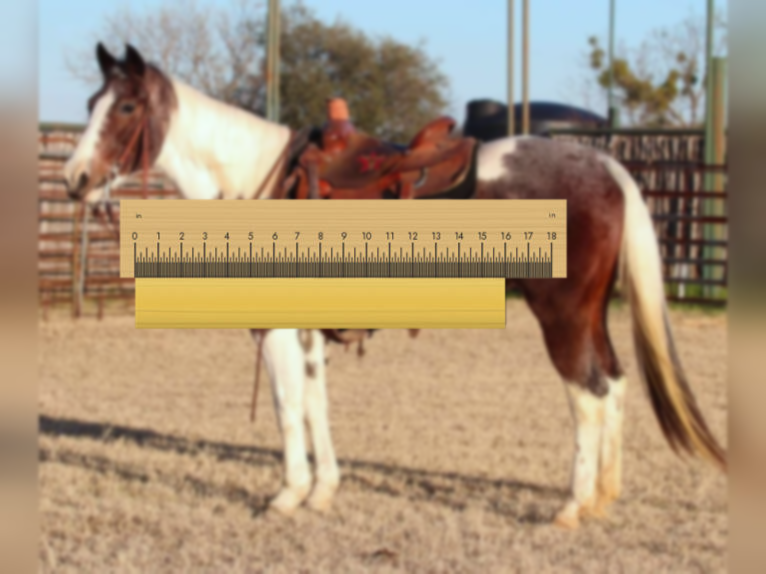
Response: 16 (in)
